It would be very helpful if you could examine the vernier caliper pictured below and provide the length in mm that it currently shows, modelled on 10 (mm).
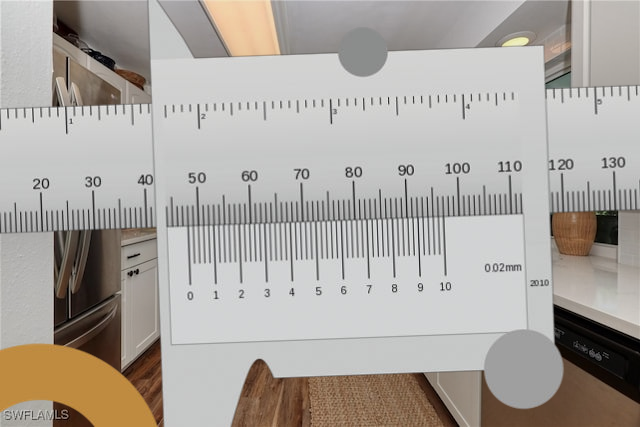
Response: 48.0 (mm)
